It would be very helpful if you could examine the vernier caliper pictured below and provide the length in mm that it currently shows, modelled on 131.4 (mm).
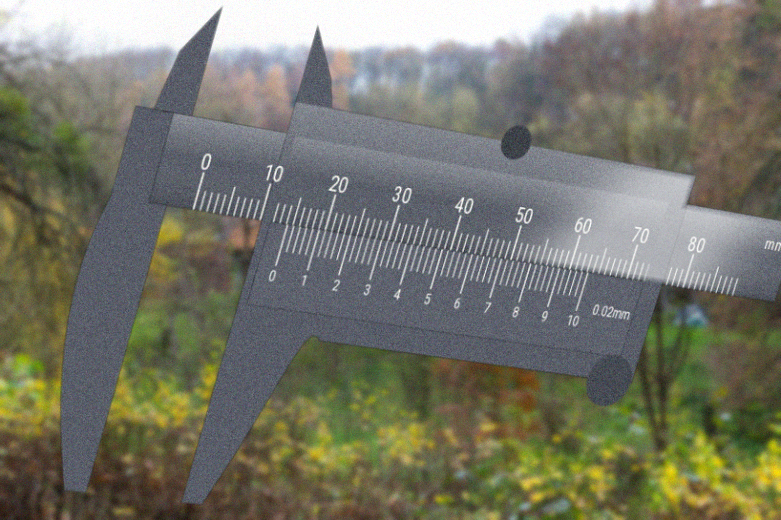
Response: 14.2 (mm)
